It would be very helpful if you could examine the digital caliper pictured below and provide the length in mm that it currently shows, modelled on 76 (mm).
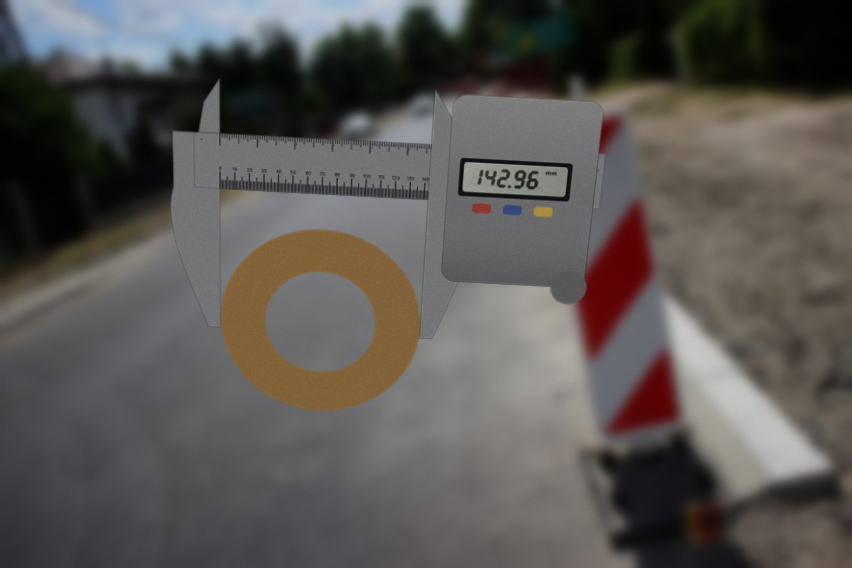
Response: 142.96 (mm)
